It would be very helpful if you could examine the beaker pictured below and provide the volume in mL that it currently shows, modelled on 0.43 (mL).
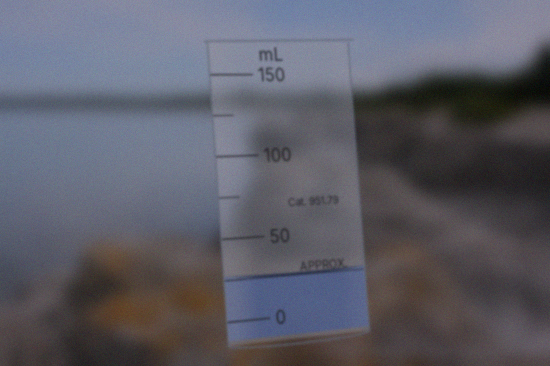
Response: 25 (mL)
